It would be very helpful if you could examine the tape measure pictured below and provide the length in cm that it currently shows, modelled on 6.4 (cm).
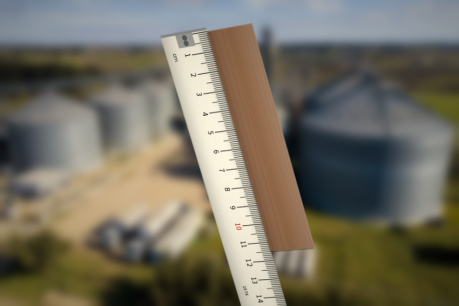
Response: 11.5 (cm)
